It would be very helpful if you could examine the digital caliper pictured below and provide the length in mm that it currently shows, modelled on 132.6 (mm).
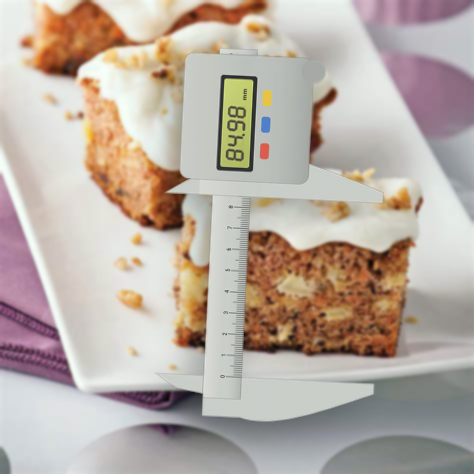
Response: 84.98 (mm)
